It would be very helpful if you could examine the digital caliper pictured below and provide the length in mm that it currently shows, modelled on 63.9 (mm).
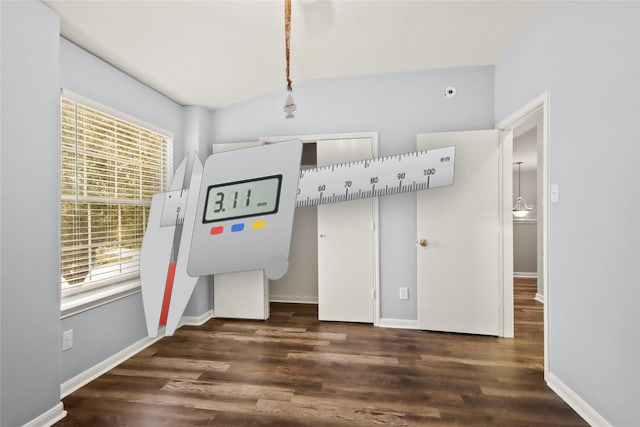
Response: 3.11 (mm)
